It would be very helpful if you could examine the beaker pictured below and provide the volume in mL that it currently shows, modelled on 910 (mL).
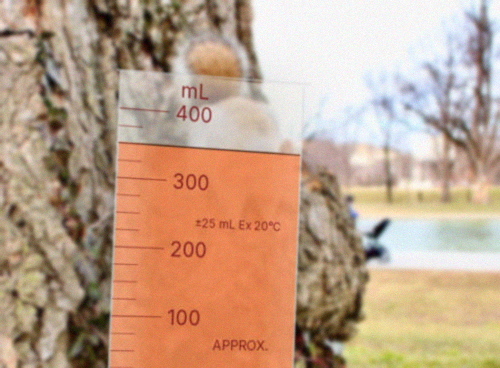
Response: 350 (mL)
